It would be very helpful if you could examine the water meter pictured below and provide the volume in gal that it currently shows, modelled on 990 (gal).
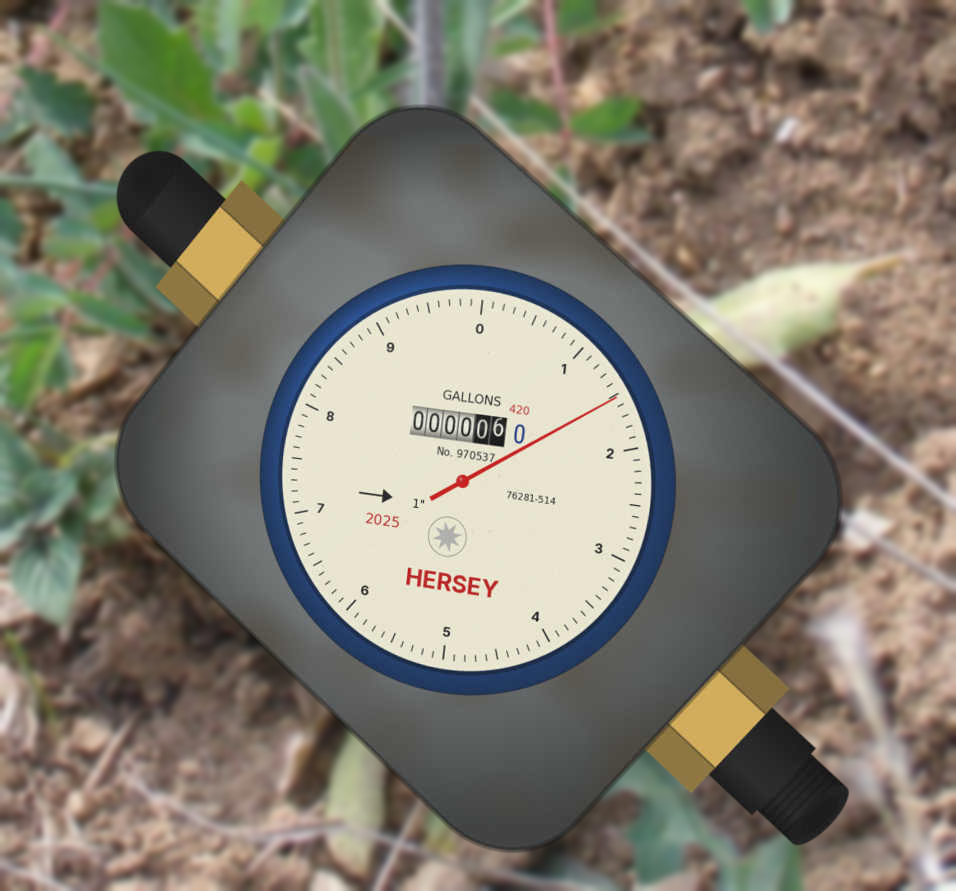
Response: 61.5 (gal)
